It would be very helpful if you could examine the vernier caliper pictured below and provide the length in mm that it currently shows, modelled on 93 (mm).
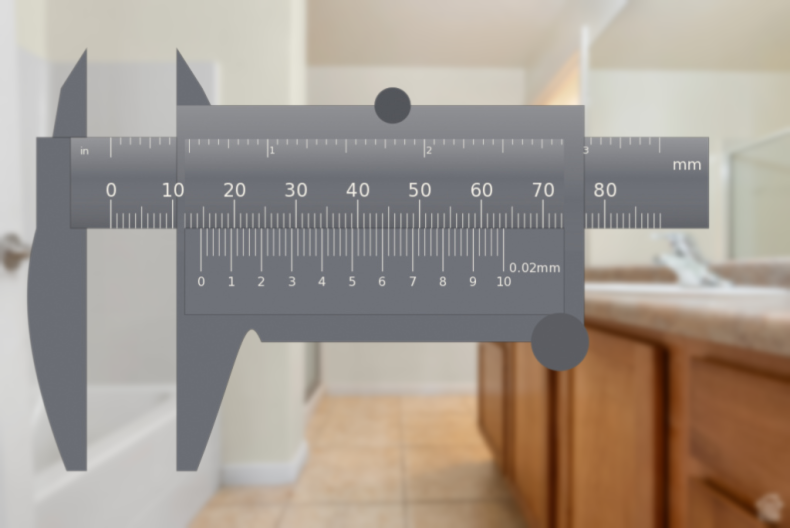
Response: 14.6 (mm)
